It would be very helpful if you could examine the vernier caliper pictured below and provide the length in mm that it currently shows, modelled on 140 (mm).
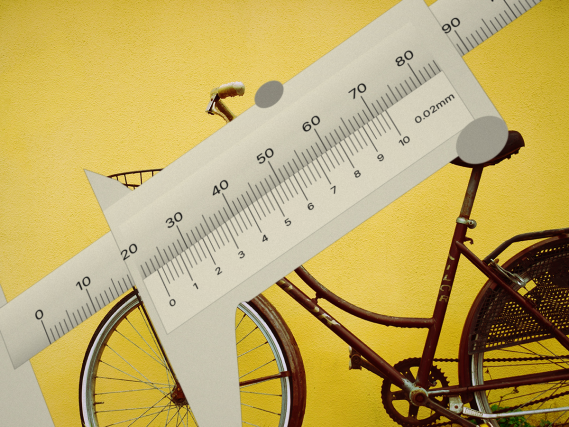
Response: 23.4 (mm)
